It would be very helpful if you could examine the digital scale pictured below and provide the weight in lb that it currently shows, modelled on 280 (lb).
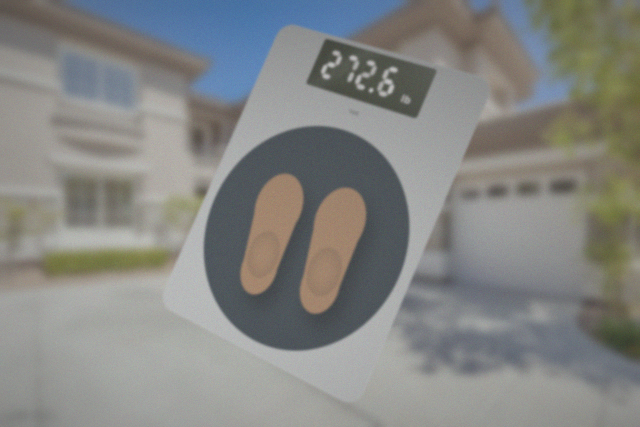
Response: 272.6 (lb)
